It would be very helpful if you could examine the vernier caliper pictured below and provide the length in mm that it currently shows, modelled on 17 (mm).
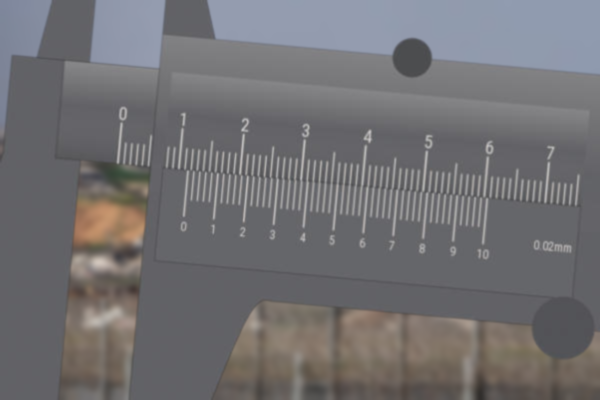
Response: 11.5 (mm)
